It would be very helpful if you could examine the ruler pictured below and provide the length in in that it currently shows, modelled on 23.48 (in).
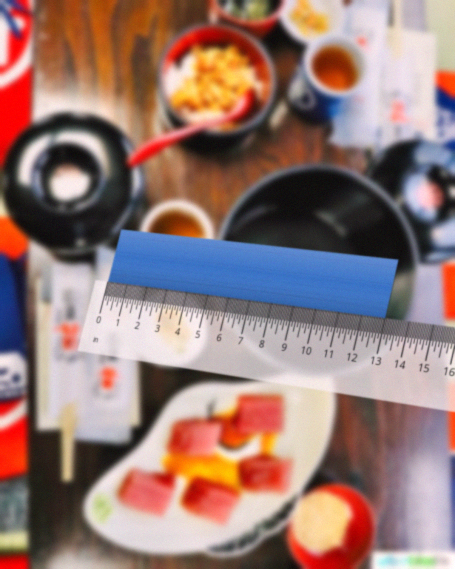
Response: 13 (in)
